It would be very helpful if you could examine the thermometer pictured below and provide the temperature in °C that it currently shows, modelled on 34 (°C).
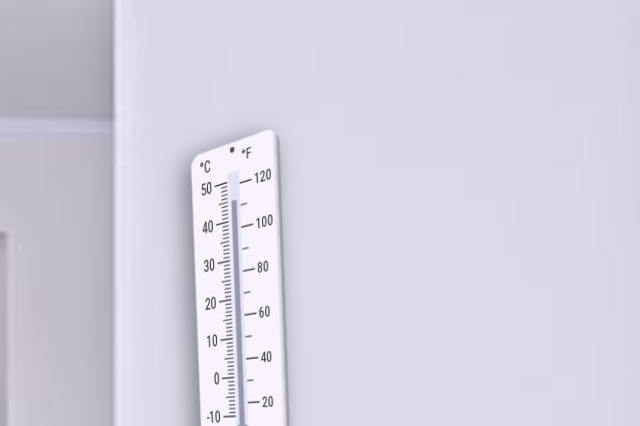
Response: 45 (°C)
